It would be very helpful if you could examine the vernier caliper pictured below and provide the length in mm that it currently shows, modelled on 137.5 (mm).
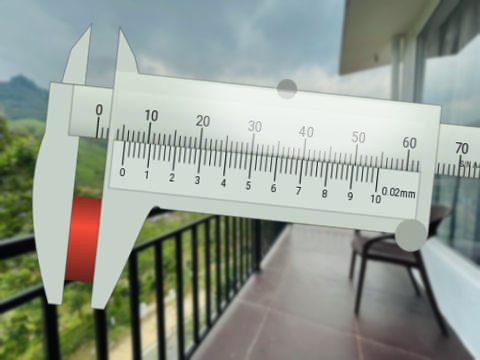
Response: 5.5 (mm)
